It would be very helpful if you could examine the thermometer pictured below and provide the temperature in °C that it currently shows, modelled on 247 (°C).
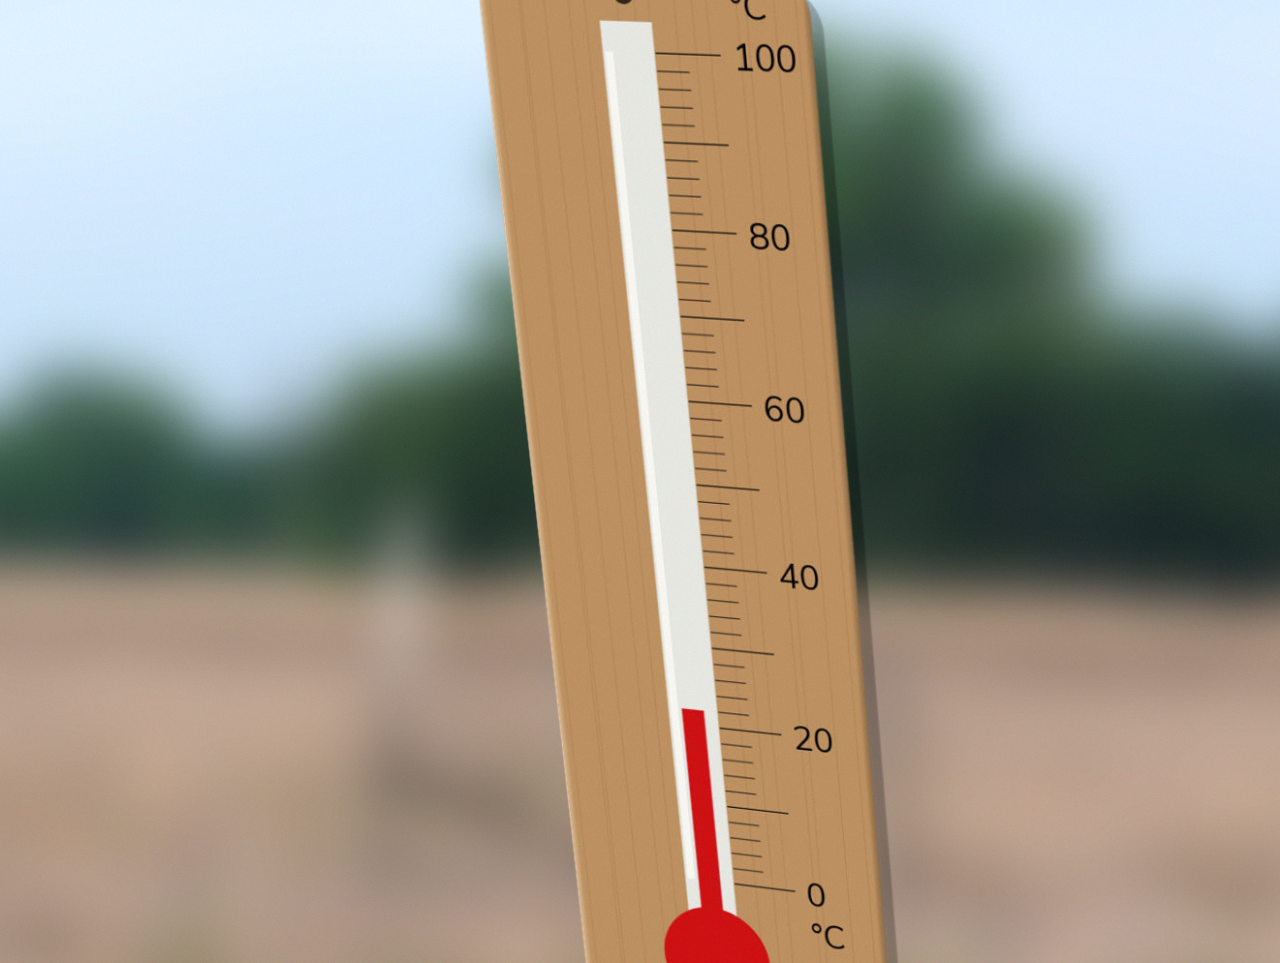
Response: 22 (°C)
